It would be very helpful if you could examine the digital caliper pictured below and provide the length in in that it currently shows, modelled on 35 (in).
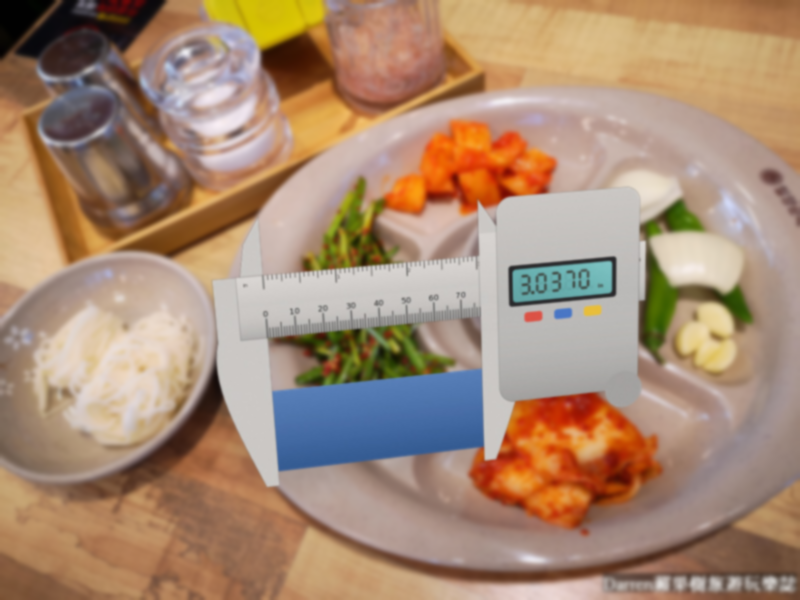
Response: 3.0370 (in)
